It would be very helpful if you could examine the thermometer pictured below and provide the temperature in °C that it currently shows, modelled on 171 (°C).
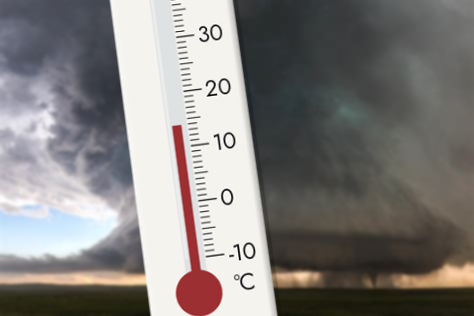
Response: 14 (°C)
